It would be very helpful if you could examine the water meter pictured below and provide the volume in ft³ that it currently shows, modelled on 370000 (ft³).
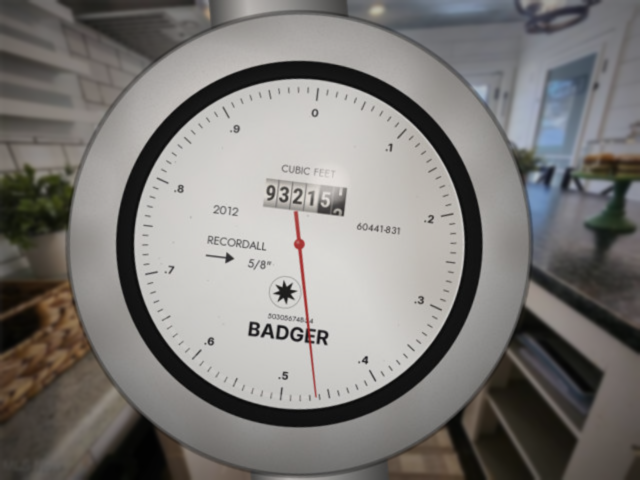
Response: 932151.46 (ft³)
